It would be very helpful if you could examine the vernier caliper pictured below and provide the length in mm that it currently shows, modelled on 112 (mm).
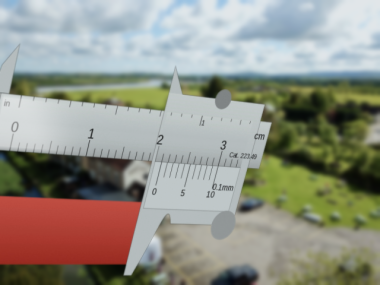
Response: 21.0 (mm)
